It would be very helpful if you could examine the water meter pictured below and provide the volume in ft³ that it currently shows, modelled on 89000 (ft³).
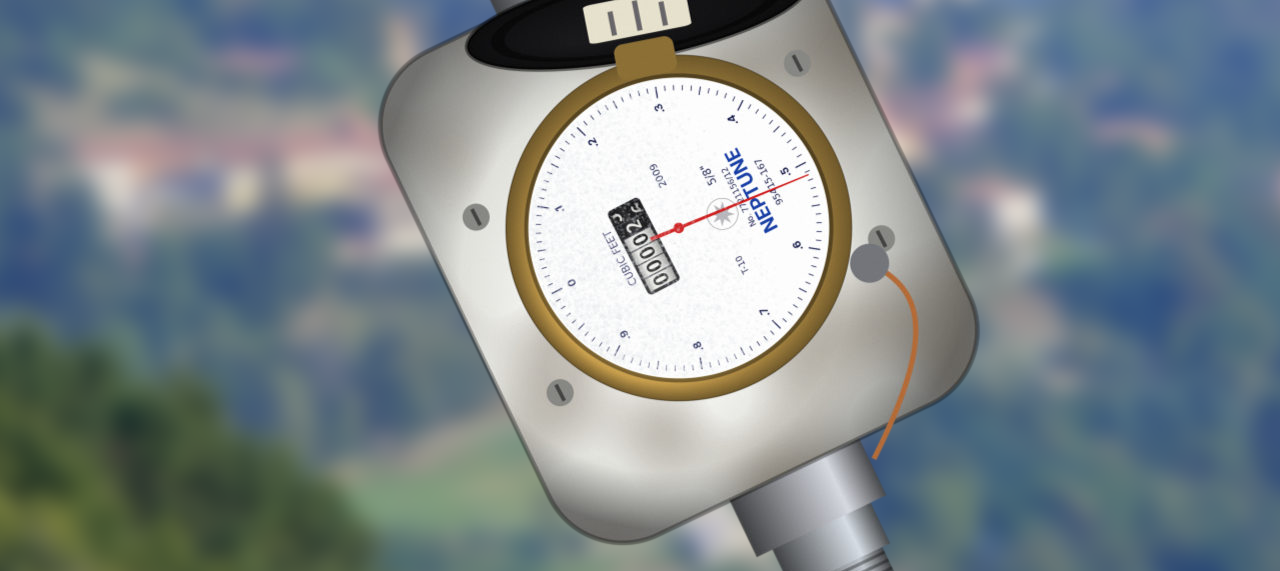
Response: 25.51 (ft³)
